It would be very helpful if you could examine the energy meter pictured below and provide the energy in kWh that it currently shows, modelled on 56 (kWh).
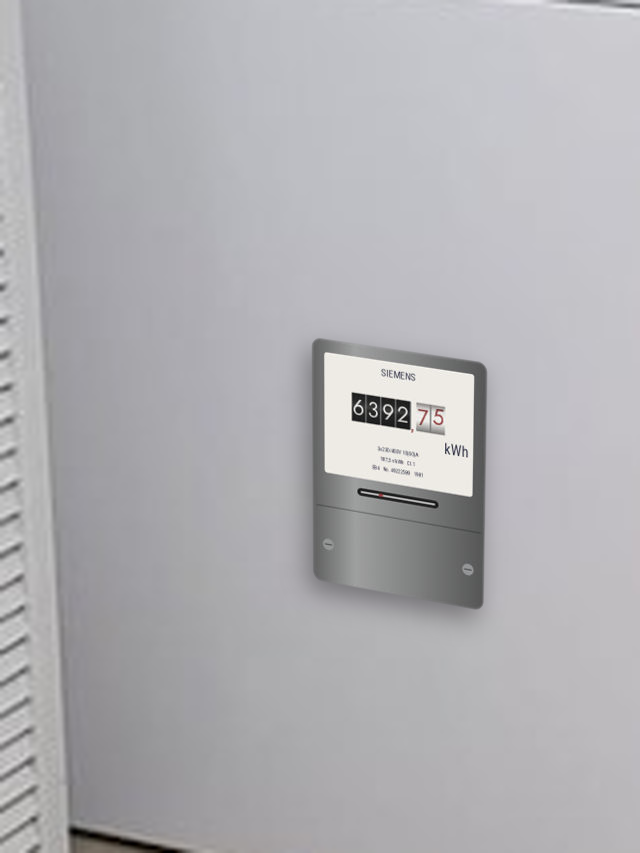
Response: 6392.75 (kWh)
